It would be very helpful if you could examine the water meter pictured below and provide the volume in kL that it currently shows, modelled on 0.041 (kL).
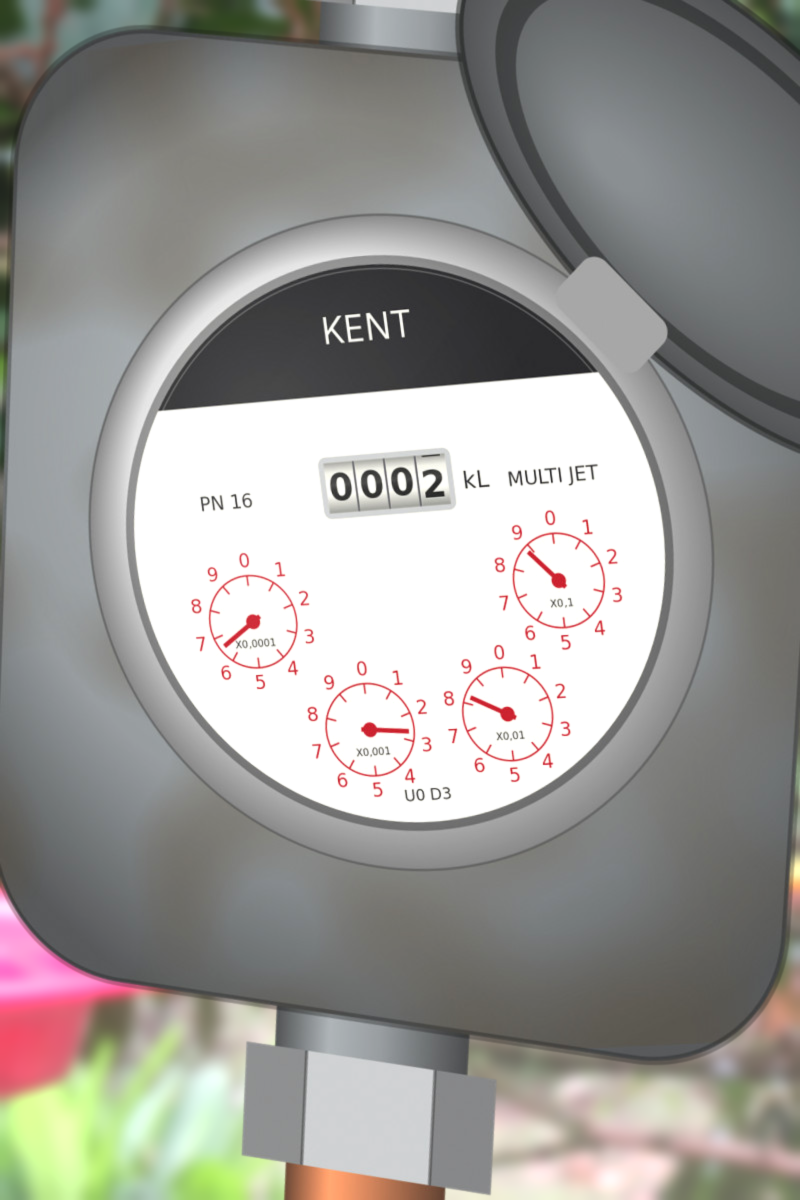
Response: 1.8826 (kL)
